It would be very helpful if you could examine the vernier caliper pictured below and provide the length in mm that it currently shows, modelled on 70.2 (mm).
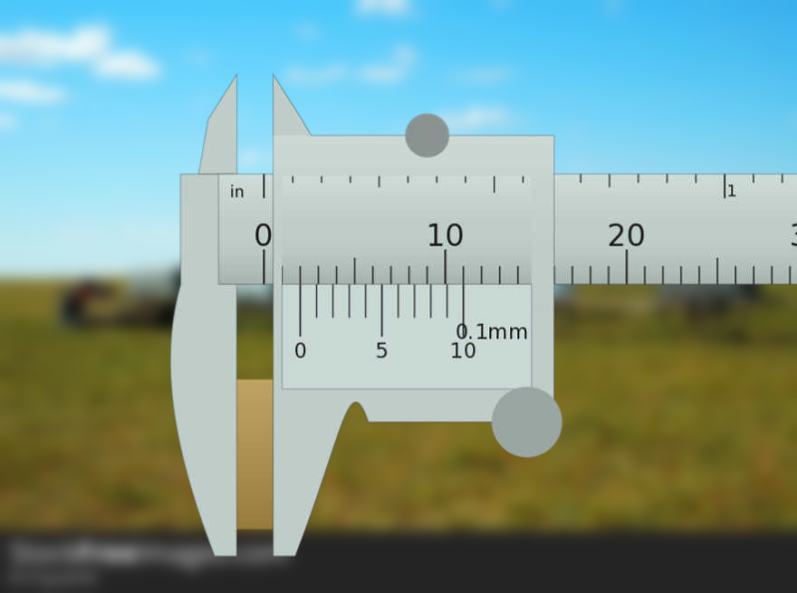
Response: 2.0 (mm)
